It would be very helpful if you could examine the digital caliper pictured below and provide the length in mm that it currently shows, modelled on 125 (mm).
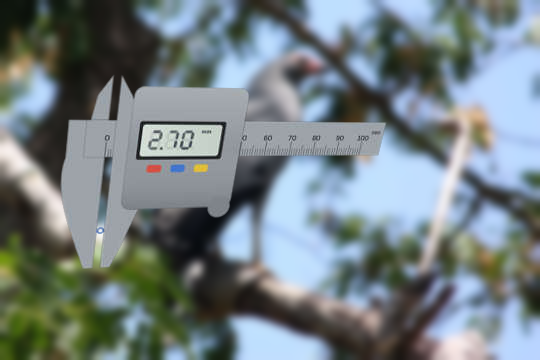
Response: 2.70 (mm)
